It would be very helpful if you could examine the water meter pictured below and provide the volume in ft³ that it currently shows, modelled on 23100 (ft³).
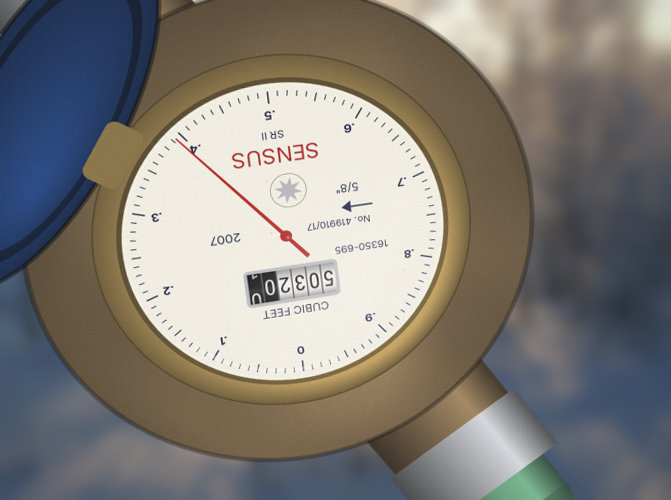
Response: 503200.39 (ft³)
